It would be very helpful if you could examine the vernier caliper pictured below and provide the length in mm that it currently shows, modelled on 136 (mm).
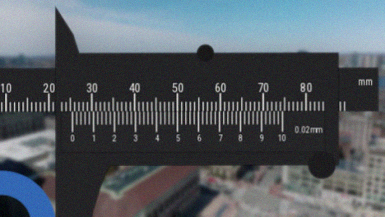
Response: 25.5 (mm)
